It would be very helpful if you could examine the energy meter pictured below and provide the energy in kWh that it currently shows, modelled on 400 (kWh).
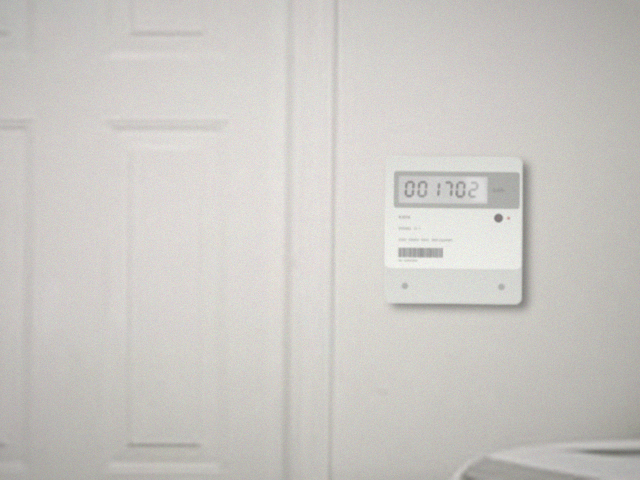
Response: 1702 (kWh)
